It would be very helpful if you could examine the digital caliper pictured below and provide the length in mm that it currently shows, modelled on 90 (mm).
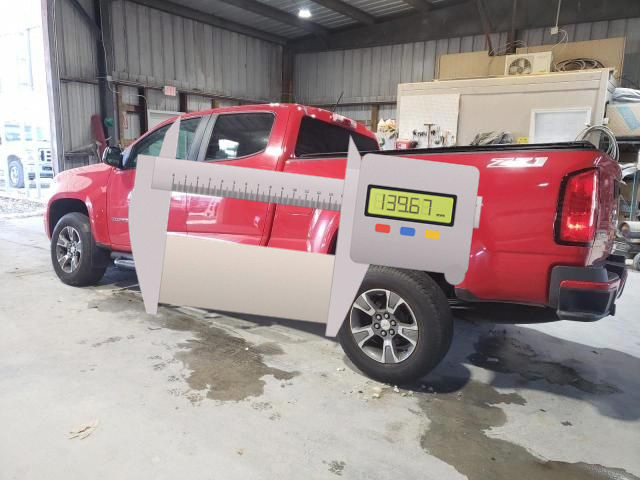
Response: 139.67 (mm)
